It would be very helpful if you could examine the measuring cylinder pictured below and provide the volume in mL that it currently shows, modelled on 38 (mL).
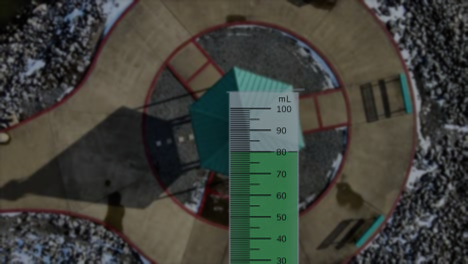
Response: 80 (mL)
